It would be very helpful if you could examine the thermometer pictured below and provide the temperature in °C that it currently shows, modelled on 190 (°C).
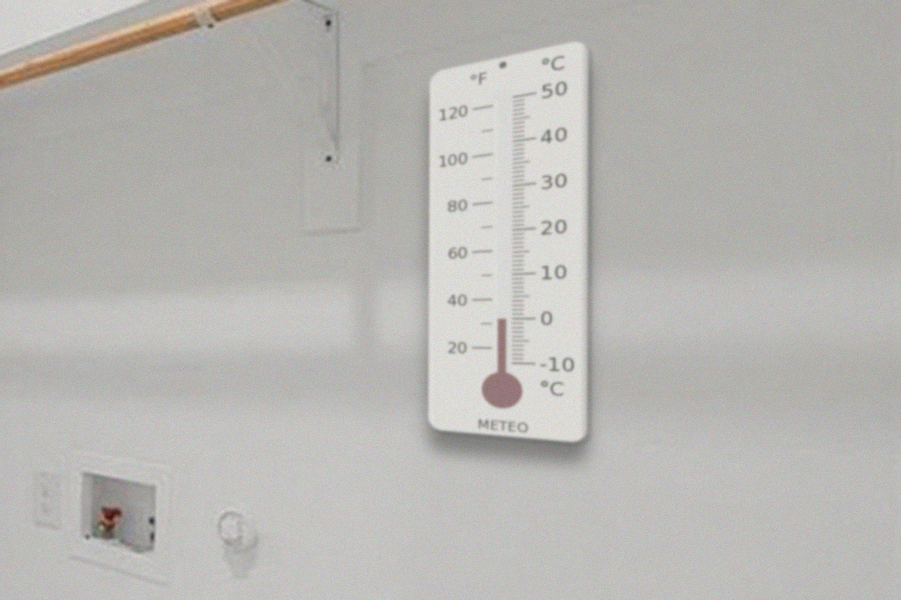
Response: 0 (°C)
